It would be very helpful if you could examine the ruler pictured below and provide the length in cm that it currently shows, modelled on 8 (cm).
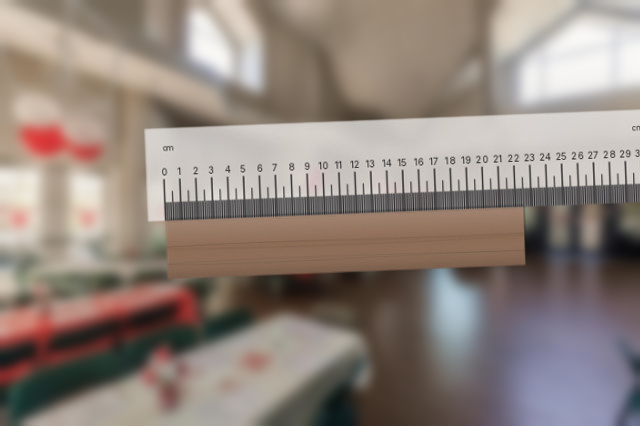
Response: 22.5 (cm)
